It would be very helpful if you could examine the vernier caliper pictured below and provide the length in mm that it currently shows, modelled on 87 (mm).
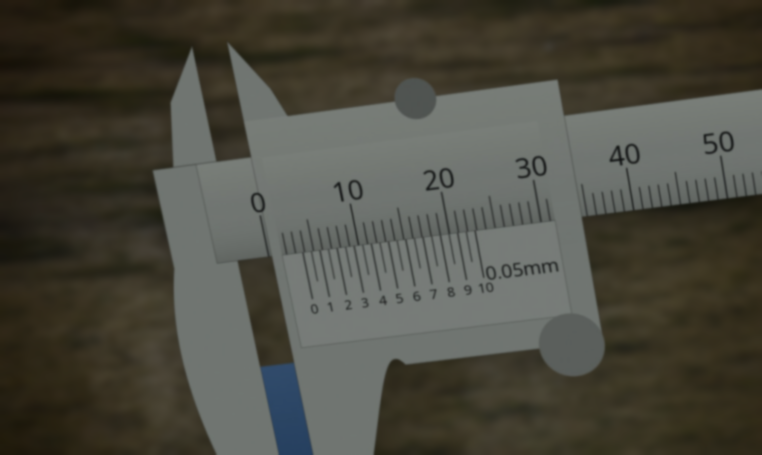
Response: 3.8 (mm)
